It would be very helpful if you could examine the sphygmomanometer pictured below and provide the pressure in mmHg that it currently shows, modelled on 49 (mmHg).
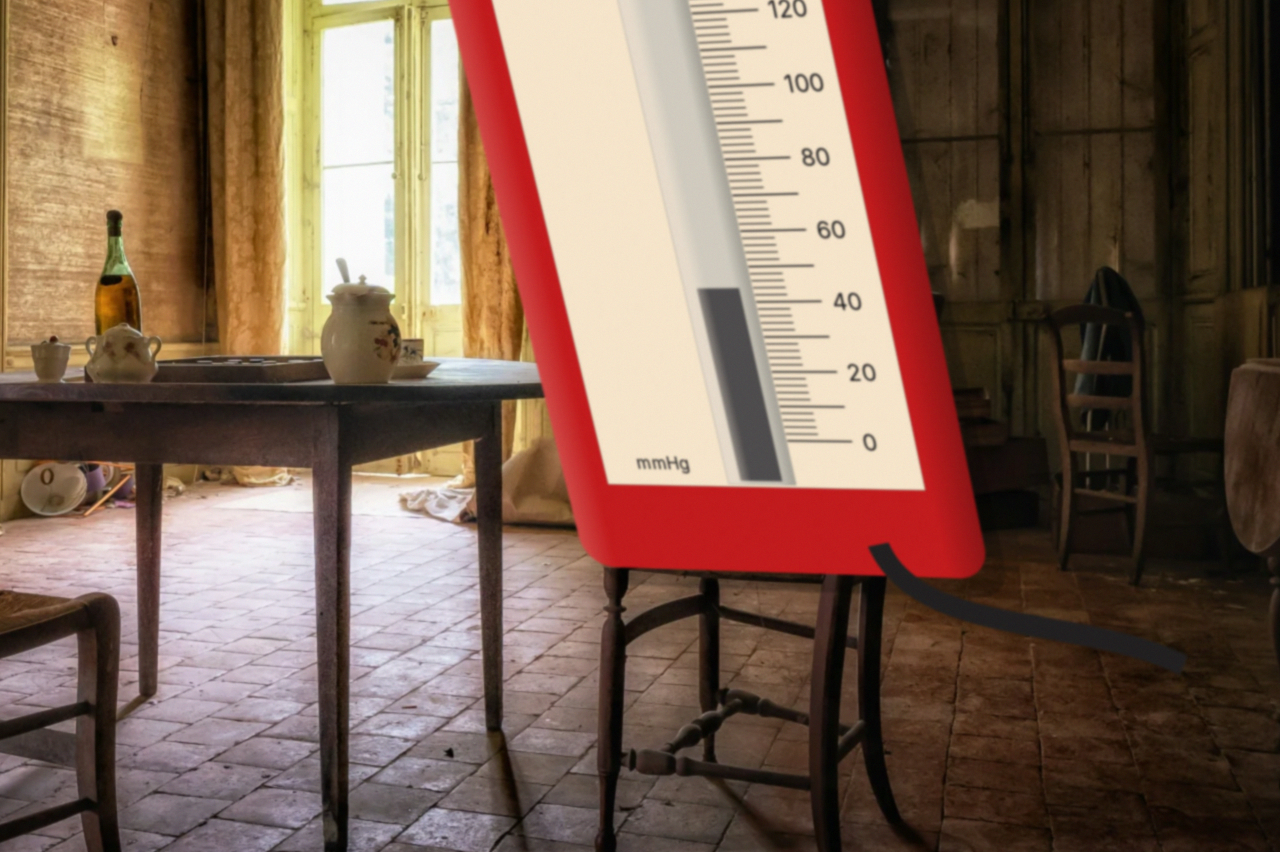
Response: 44 (mmHg)
